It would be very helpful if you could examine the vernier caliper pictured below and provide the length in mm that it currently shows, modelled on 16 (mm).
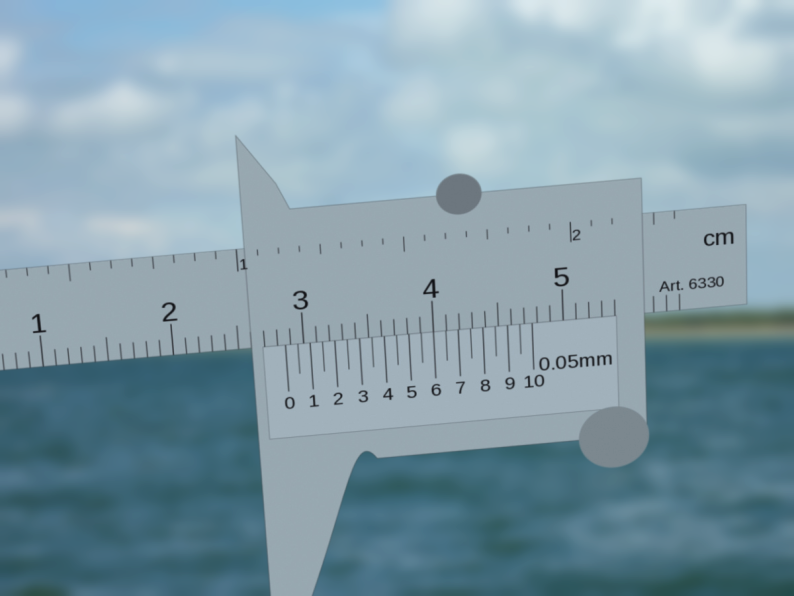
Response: 28.6 (mm)
